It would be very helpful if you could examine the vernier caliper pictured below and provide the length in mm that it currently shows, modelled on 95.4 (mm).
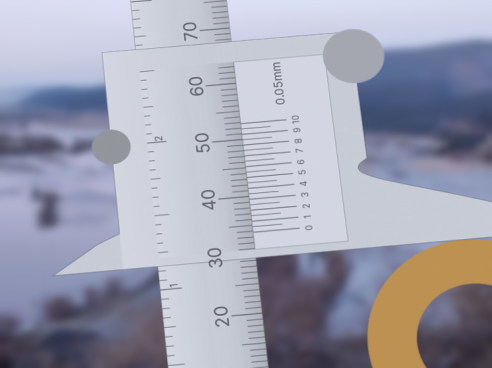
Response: 33.8 (mm)
